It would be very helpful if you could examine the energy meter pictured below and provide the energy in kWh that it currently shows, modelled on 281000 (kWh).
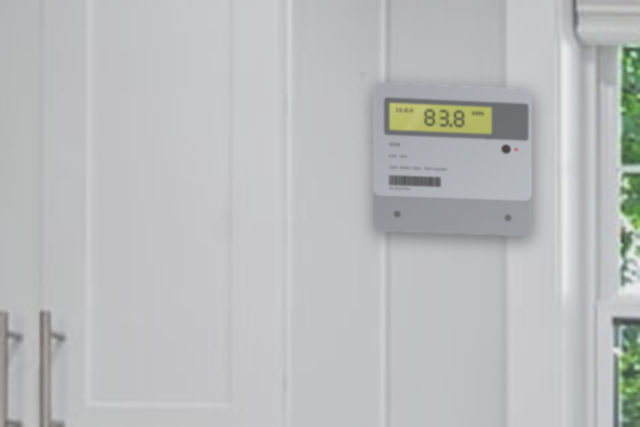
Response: 83.8 (kWh)
